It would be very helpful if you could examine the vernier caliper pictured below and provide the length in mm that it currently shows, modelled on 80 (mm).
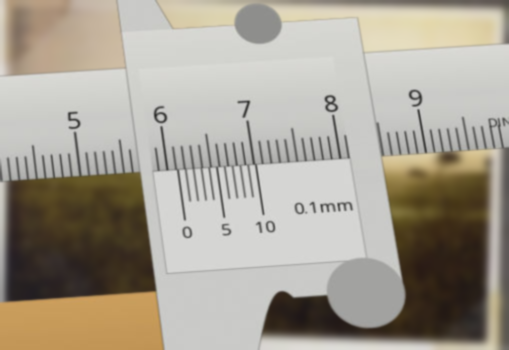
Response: 61.2 (mm)
